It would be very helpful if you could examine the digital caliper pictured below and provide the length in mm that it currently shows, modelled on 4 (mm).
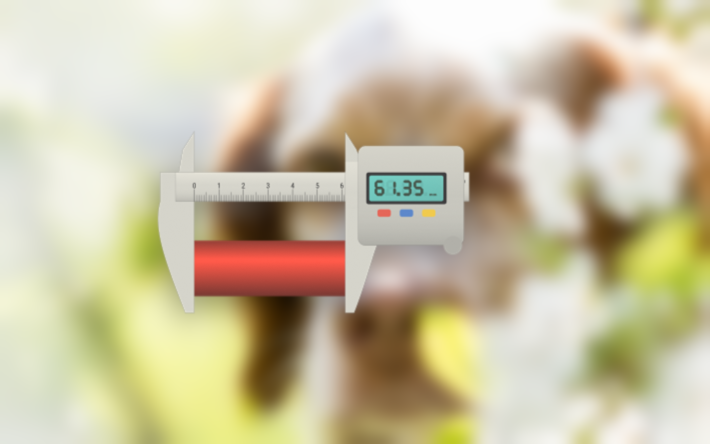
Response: 61.35 (mm)
